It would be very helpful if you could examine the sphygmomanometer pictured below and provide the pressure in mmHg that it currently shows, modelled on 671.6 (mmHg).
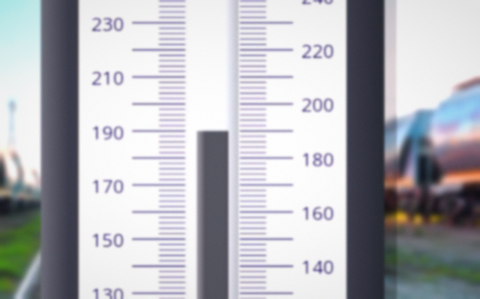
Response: 190 (mmHg)
